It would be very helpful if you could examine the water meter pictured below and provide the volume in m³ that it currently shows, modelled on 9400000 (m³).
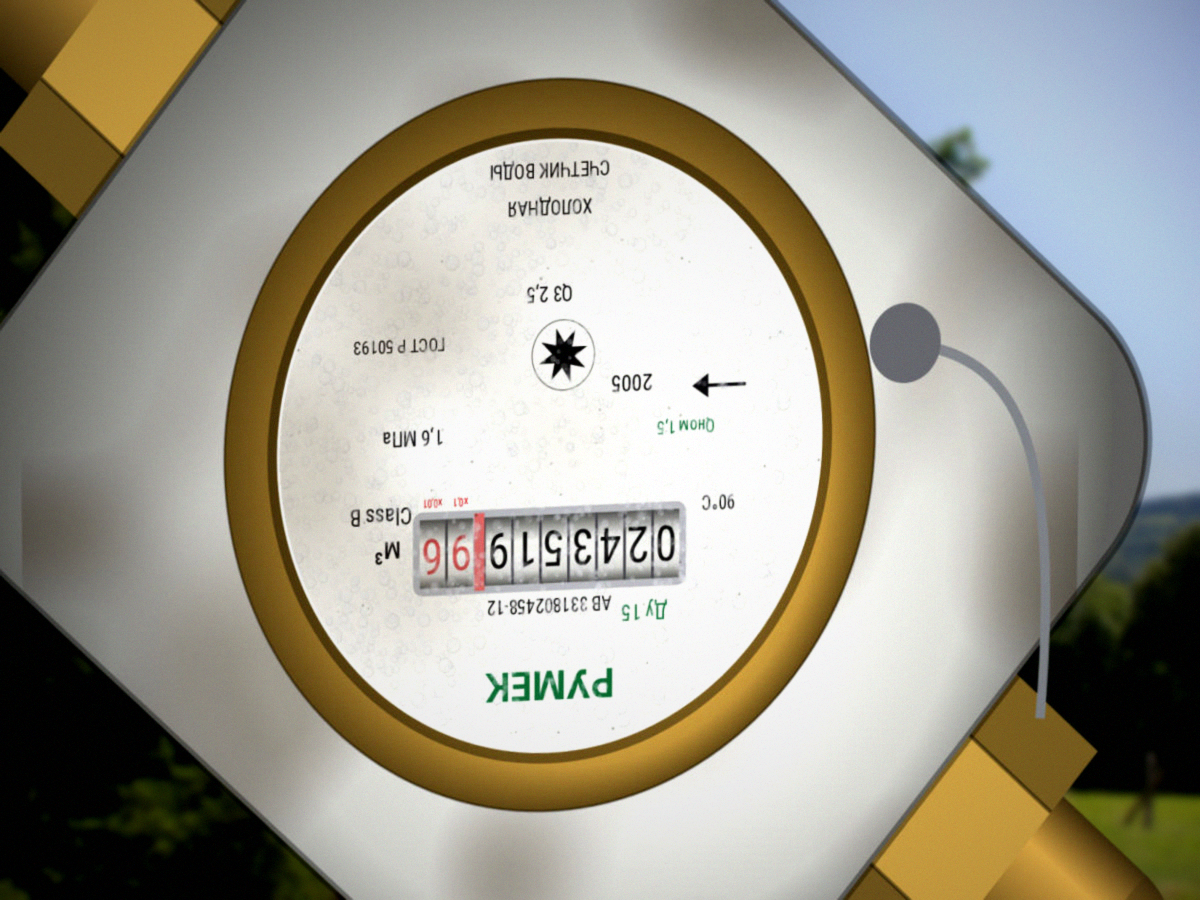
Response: 243519.96 (m³)
